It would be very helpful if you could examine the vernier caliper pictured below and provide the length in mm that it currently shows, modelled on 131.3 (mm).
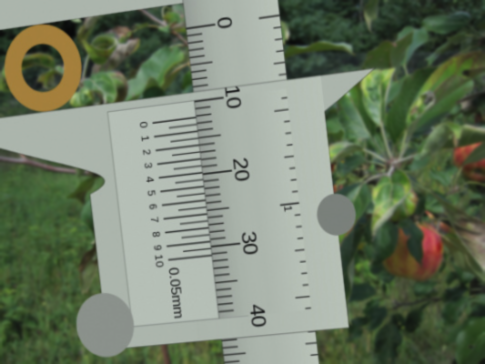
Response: 12.2 (mm)
